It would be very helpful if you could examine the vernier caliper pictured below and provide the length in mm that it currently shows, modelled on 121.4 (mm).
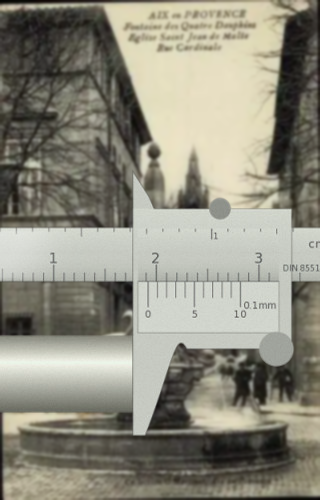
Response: 19.2 (mm)
